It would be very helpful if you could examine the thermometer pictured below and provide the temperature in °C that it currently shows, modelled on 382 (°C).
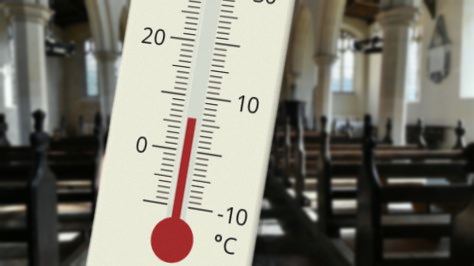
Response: 6 (°C)
